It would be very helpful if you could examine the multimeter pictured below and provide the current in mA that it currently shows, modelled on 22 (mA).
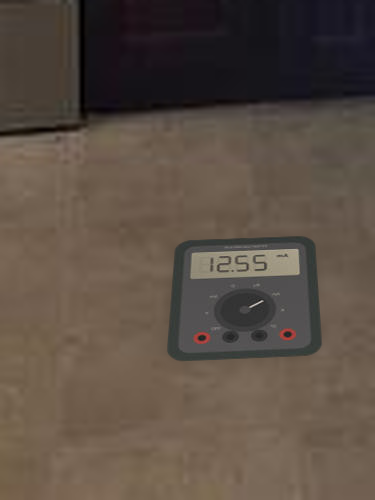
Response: 12.55 (mA)
